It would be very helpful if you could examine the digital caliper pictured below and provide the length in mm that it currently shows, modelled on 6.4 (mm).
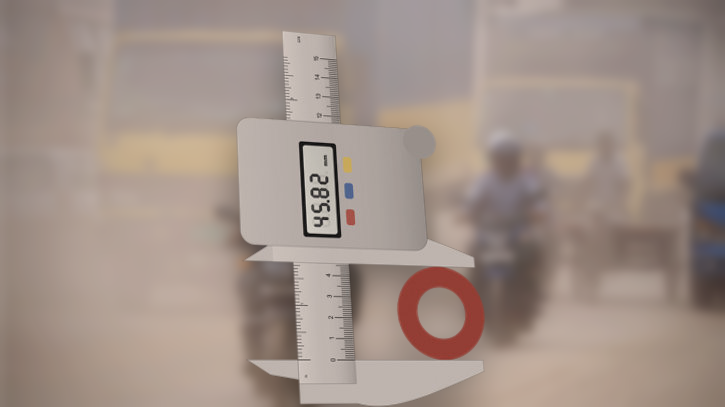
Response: 45.82 (mm)
